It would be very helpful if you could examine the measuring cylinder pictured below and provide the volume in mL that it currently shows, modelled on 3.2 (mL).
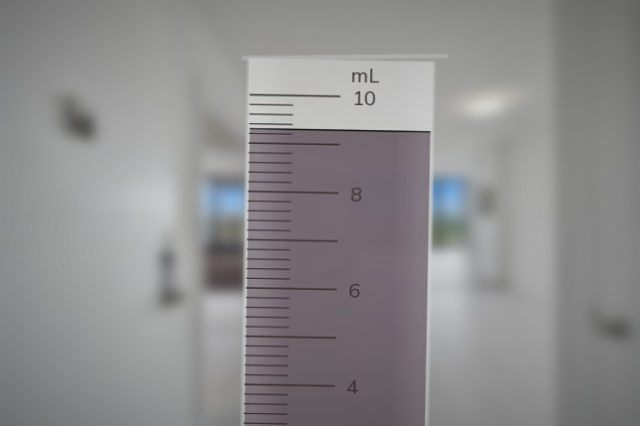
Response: 9.3 (mL)
